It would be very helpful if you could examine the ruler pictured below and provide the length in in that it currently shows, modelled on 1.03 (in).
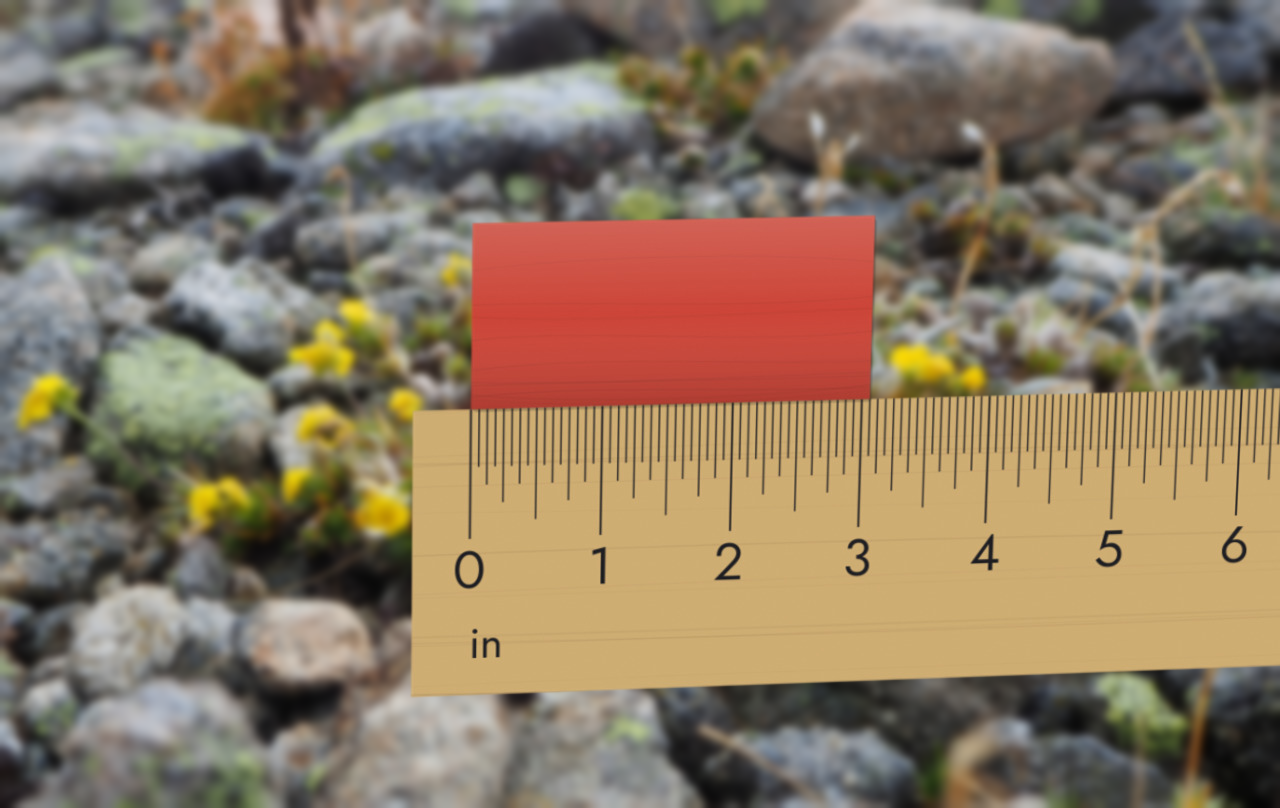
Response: 3.0625 (in)
